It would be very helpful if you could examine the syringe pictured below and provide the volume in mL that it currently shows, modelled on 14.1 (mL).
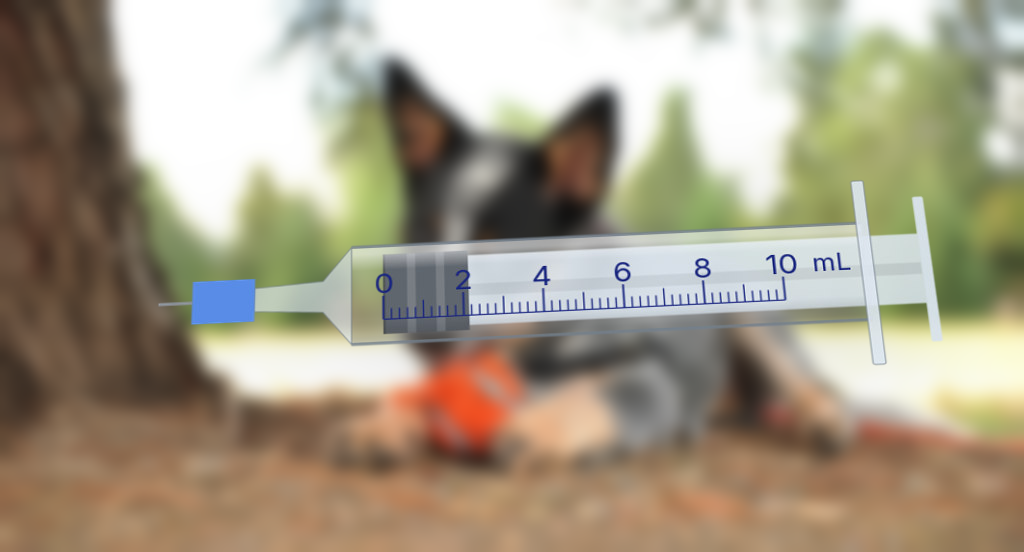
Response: 0 (mL)
